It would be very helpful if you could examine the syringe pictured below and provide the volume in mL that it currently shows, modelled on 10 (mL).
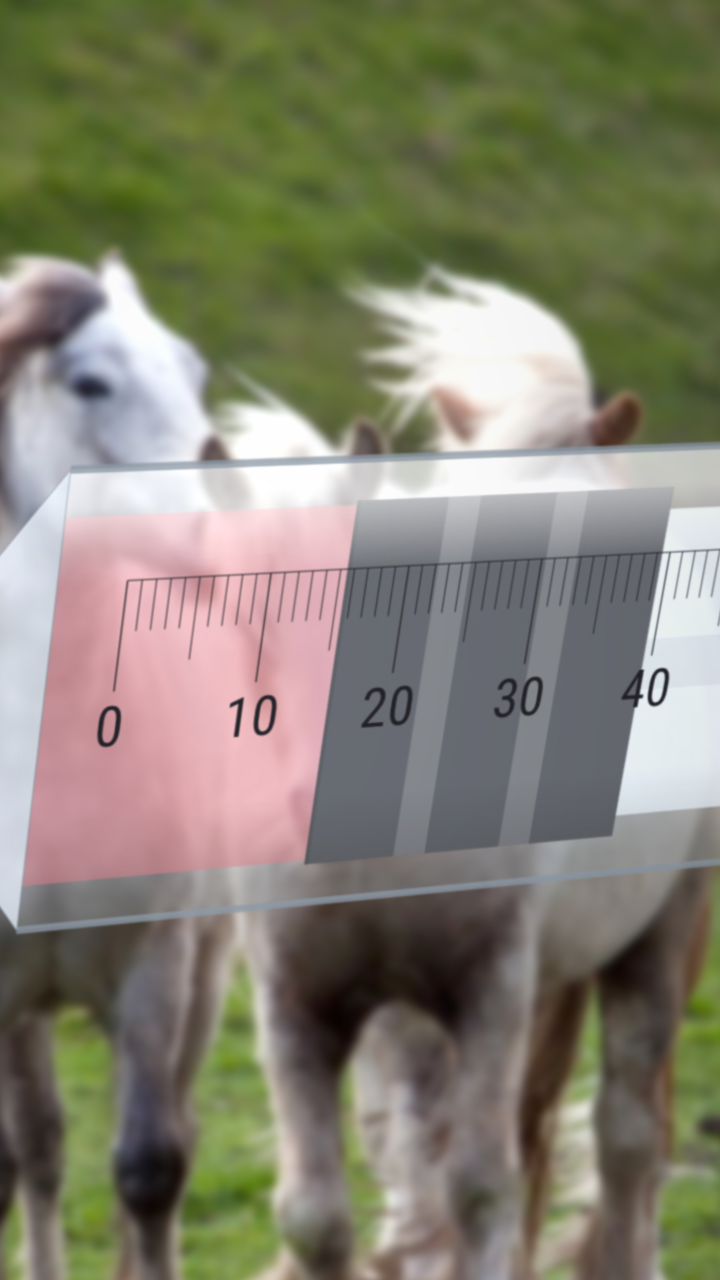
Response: 15.5 (mL)
